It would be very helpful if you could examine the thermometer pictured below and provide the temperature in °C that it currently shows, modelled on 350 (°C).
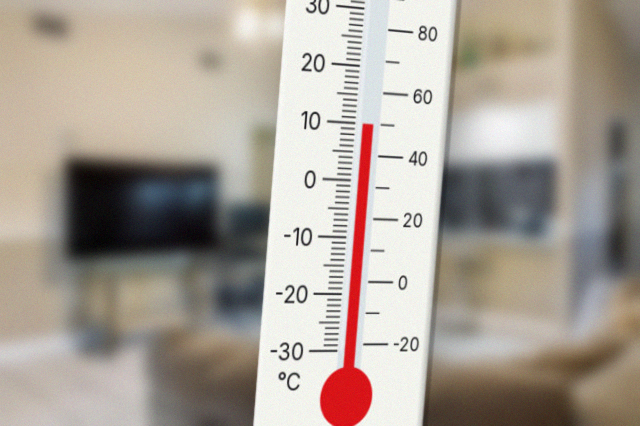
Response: 10 (°C)
